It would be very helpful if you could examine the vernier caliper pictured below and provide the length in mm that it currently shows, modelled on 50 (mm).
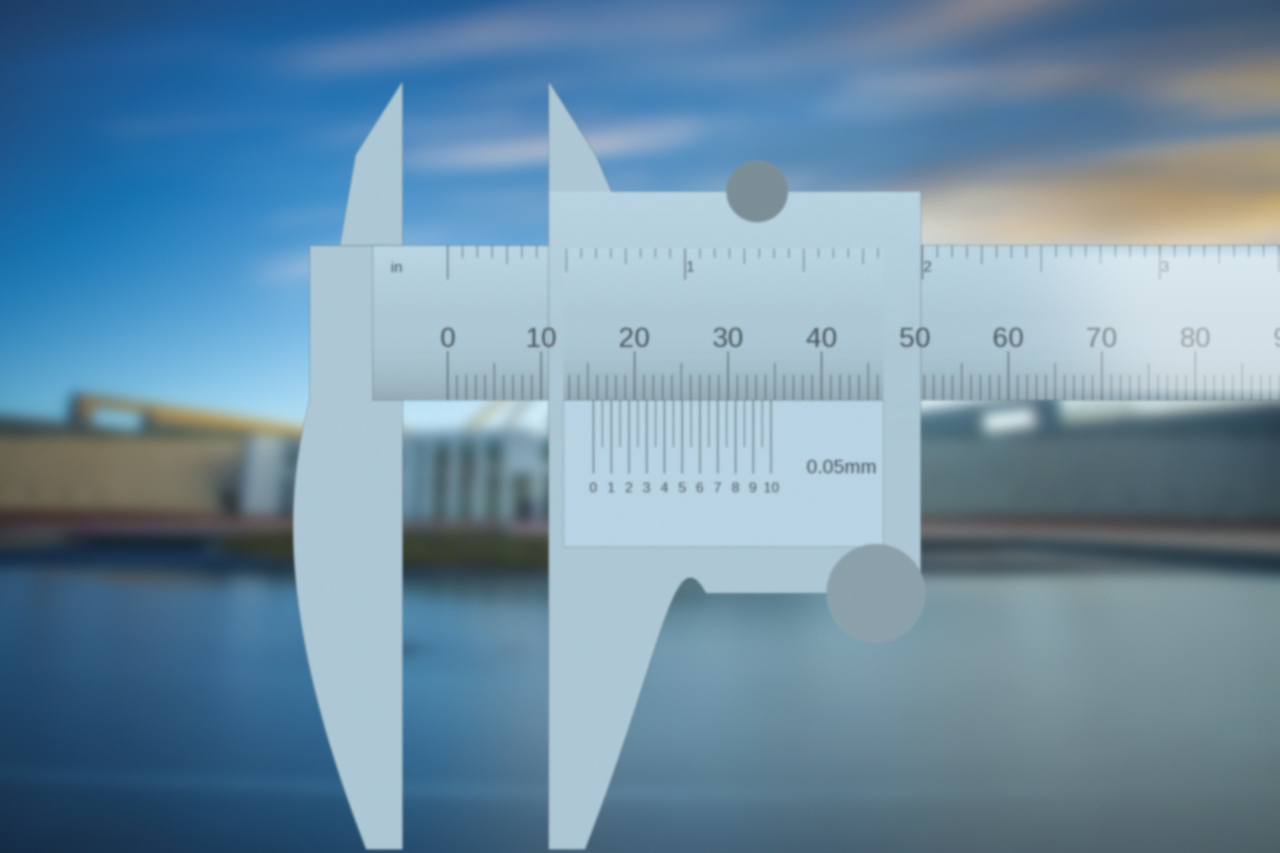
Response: 15.6 (mm)
